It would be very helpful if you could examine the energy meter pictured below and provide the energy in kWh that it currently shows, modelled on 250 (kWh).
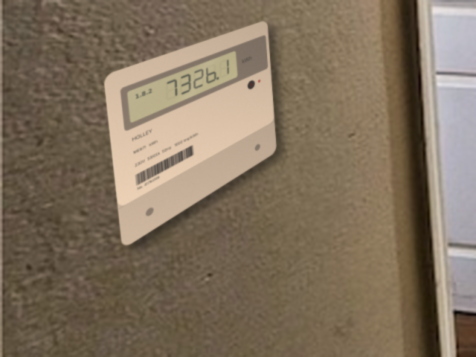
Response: 7326.1 (kWh)
